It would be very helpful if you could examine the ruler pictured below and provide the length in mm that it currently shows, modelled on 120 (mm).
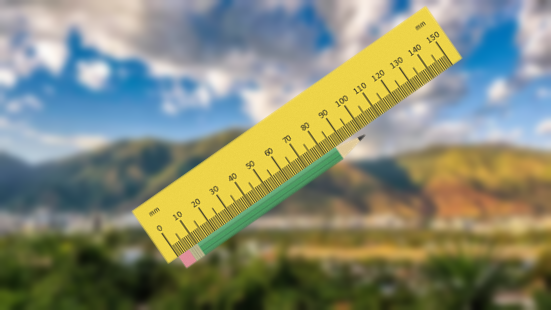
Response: 100 (mm)
